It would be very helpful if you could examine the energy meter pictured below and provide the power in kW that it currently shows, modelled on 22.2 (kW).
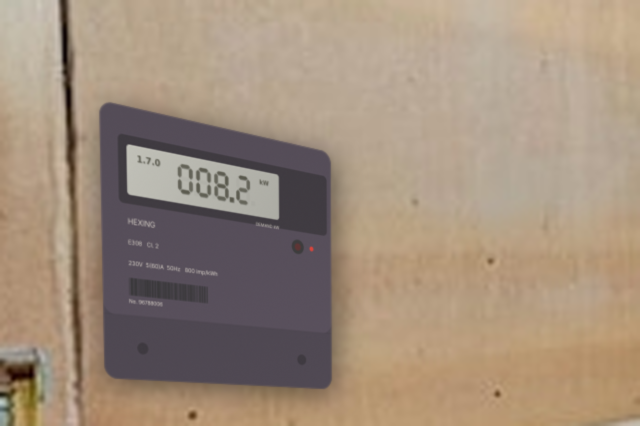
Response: 8.2 (kW)
